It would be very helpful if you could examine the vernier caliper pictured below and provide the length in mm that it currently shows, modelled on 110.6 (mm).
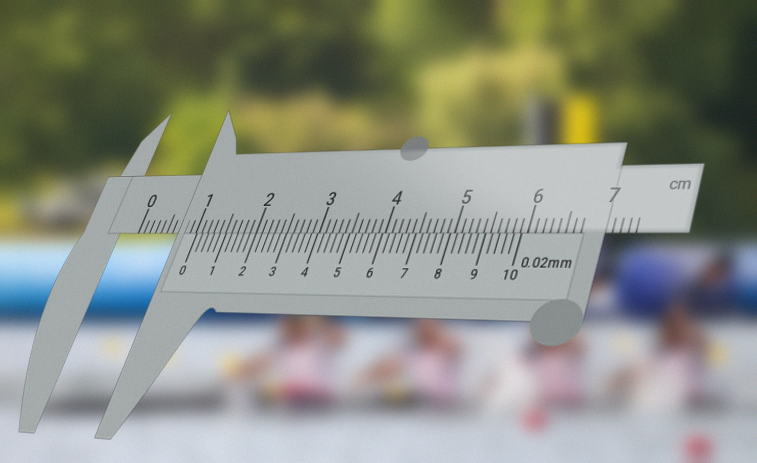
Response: 10.2 (mm)
